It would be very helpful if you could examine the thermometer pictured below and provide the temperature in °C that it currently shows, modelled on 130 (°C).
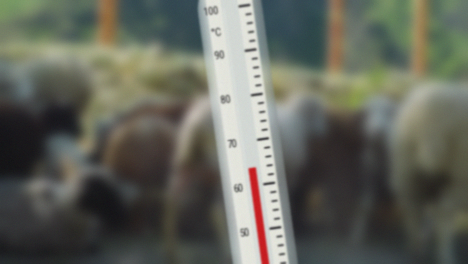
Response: 64 (°C)
